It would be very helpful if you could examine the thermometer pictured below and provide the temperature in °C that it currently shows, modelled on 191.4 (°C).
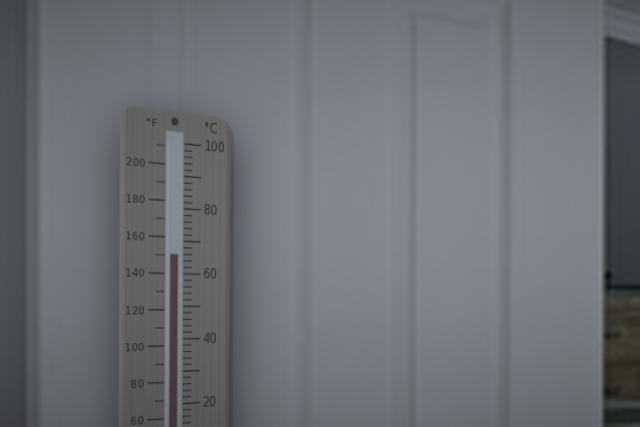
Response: 66 (°C)
